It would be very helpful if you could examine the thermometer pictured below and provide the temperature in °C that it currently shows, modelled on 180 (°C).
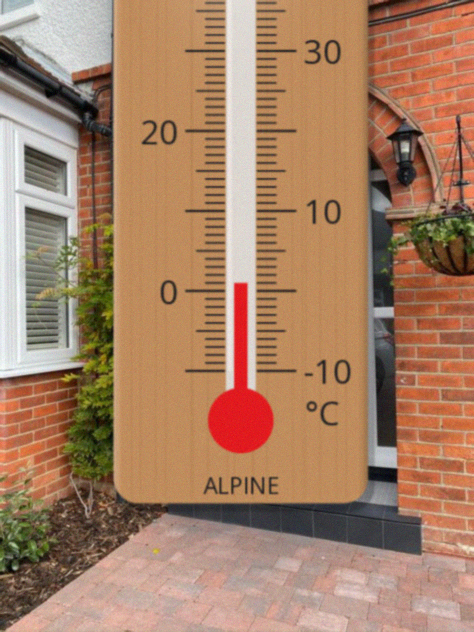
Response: 1 (°C)
